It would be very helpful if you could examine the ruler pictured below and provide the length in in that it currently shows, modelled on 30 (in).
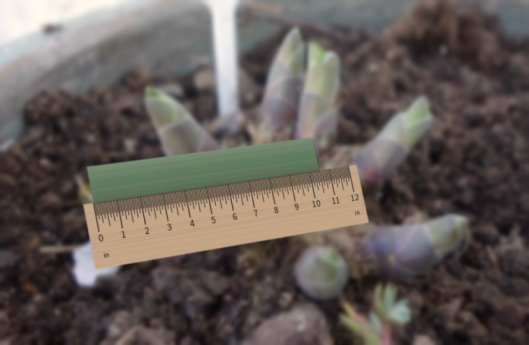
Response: 10.5 (in)
